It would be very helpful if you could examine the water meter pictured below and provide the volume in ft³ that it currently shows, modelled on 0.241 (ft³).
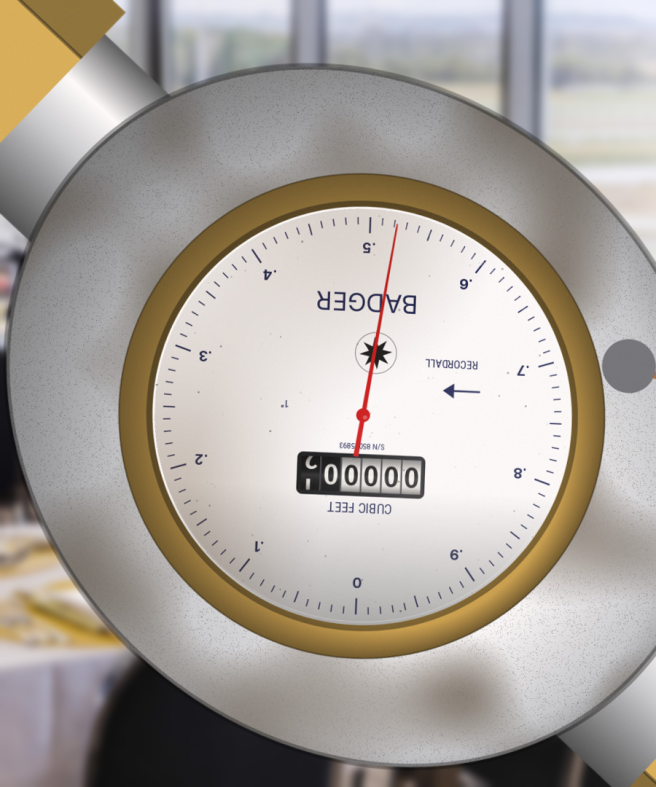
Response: 1.52 (ft³)
